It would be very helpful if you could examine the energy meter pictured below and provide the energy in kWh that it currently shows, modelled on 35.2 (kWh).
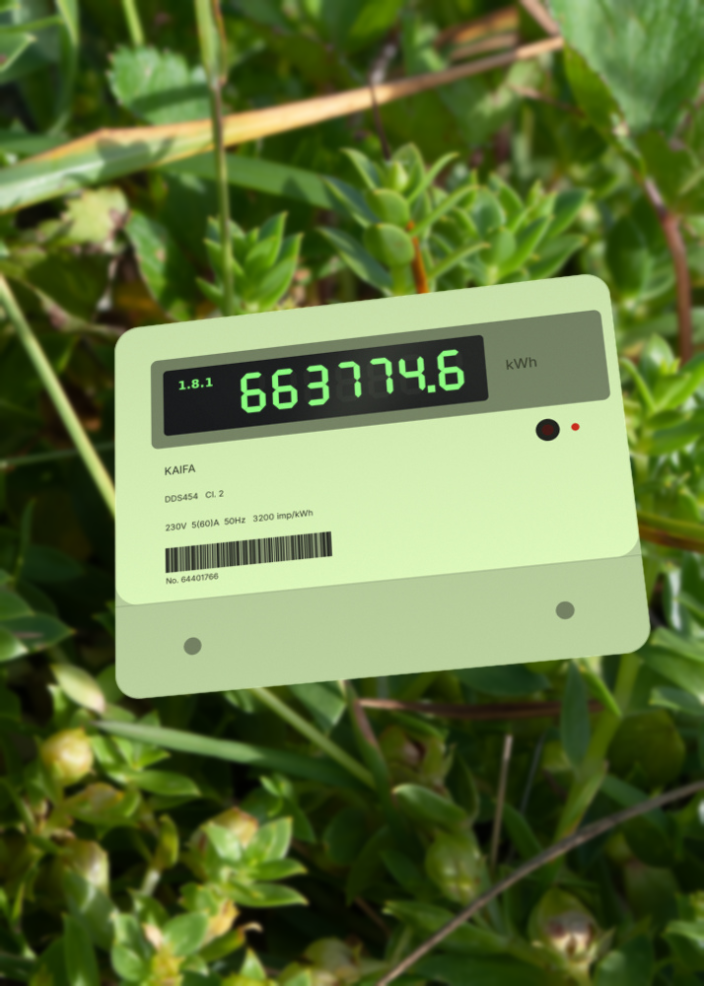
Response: 663774.6 (kWh)
